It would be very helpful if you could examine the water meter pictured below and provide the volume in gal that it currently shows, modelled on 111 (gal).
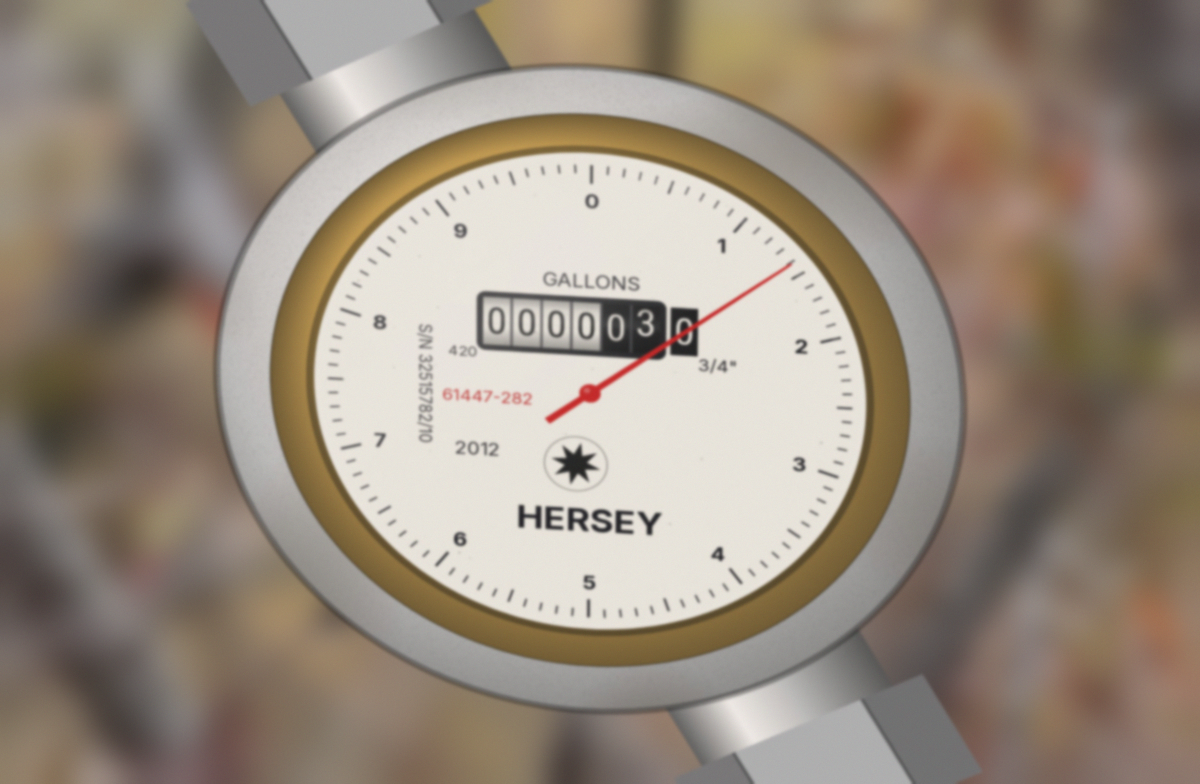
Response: 31.4 (gal)
